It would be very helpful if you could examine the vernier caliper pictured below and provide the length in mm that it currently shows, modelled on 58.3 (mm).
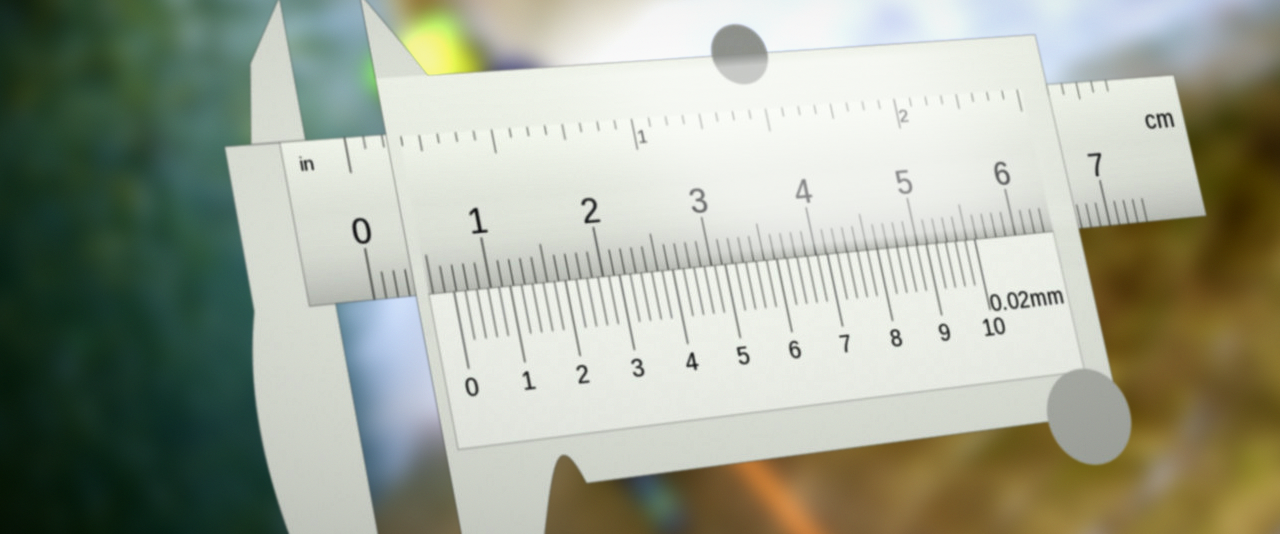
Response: 6.8 (mm)
